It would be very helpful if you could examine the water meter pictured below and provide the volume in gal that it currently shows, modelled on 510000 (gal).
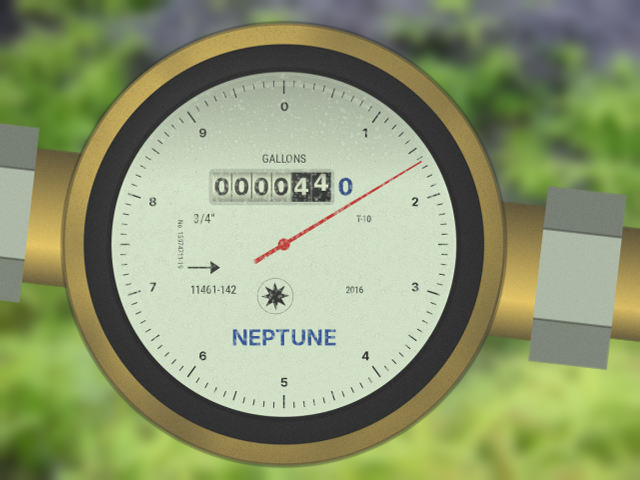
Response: 441.6 (gal)
